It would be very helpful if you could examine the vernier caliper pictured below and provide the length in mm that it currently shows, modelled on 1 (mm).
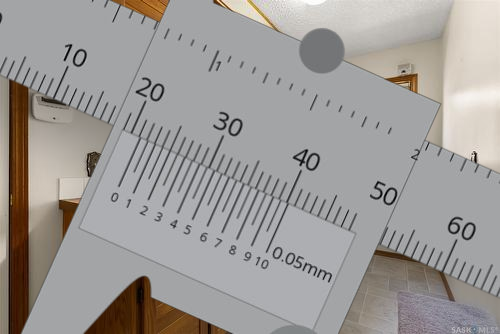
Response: 21.2 (mm)
